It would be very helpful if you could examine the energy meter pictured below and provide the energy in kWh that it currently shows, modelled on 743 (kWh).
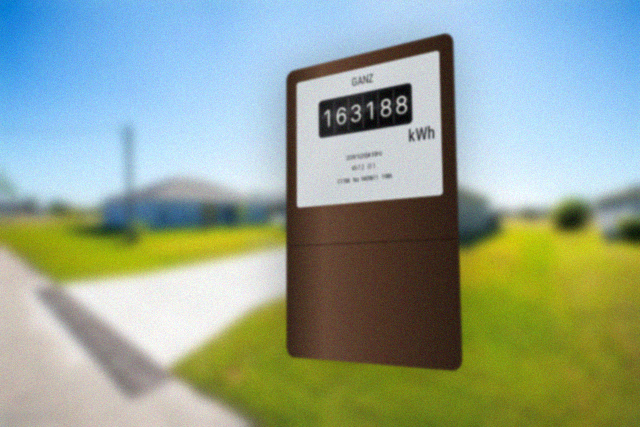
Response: 163188 (kWh)
